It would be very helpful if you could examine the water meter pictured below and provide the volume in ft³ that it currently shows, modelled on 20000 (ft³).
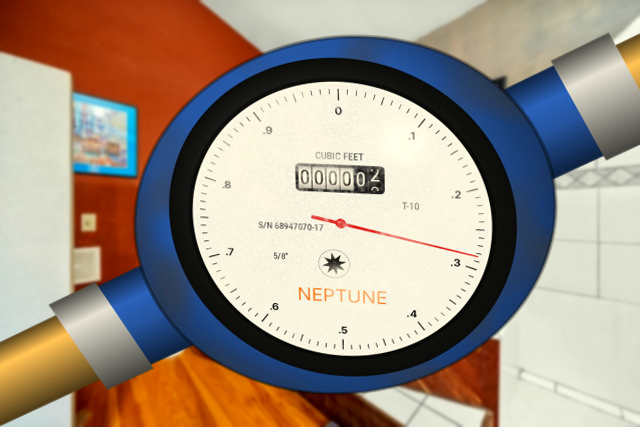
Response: 2.28 (ft³)
